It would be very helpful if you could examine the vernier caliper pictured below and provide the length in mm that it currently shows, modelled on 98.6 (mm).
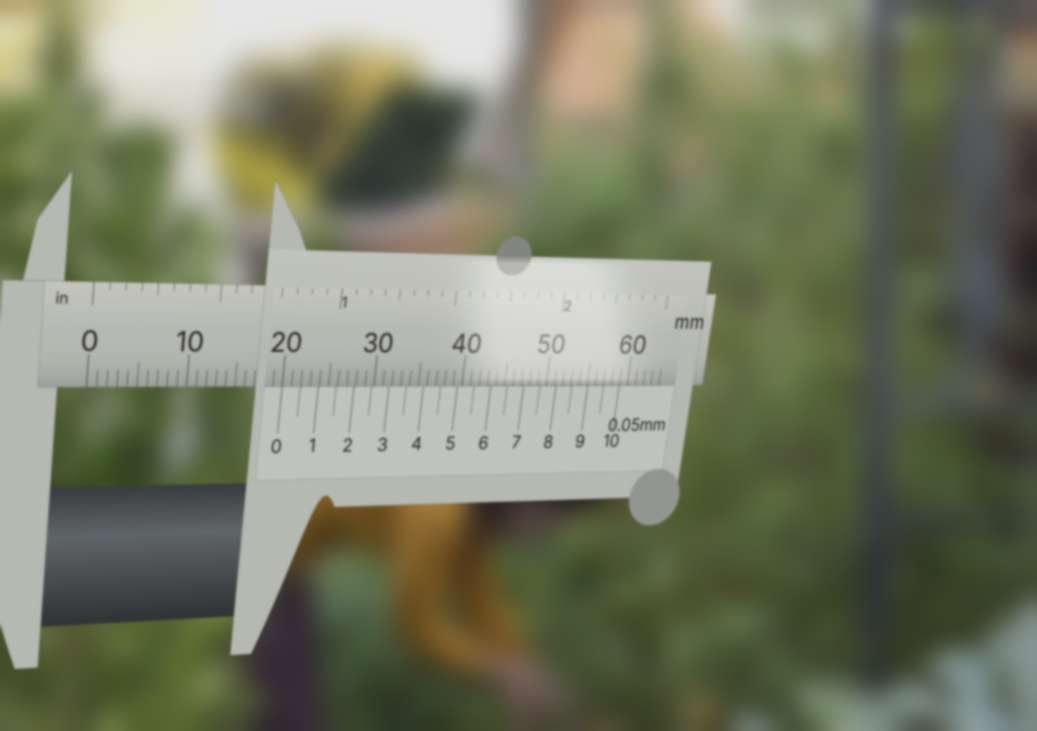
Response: 20.0 (mm)
